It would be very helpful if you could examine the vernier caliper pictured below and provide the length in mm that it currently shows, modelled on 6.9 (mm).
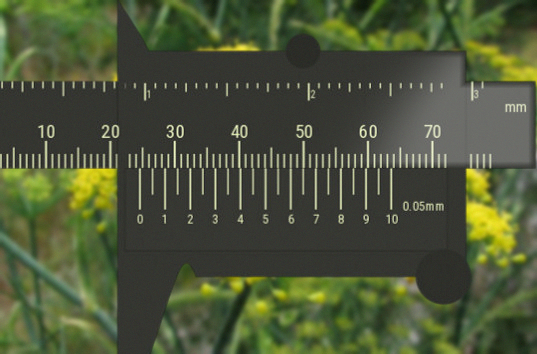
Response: 24.6 (mm)
